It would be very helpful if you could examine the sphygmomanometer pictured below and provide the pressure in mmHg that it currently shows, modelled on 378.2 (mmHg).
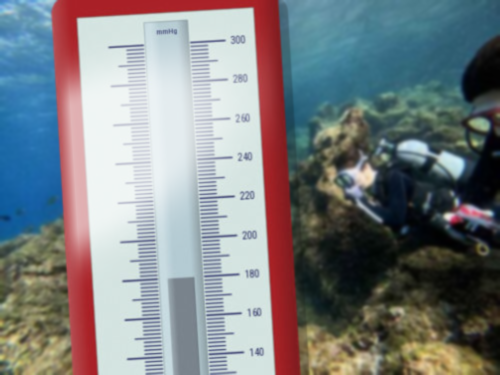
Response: 180 (mmHg)
